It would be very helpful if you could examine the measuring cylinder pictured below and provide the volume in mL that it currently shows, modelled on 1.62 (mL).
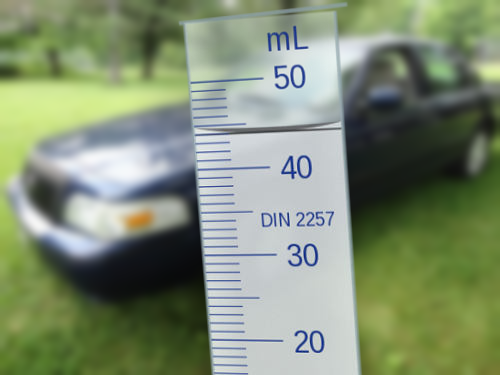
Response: 44 (mL)
